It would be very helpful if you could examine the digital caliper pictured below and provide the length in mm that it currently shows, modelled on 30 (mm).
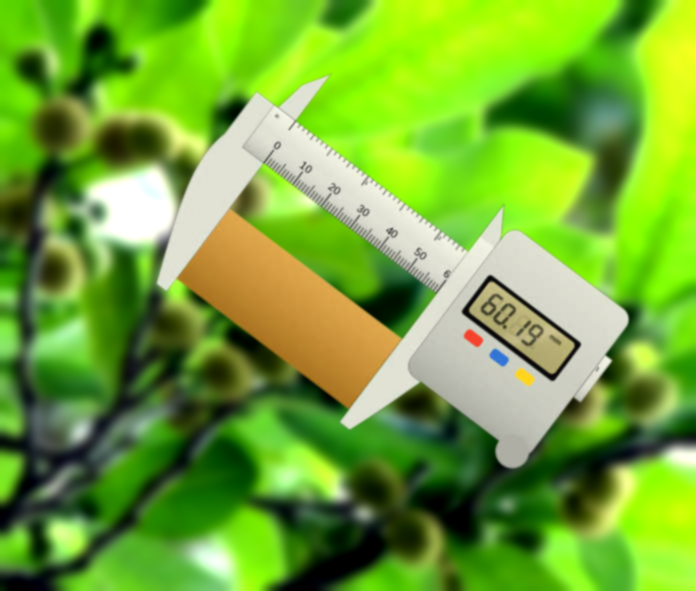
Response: 60.19 (mm)
